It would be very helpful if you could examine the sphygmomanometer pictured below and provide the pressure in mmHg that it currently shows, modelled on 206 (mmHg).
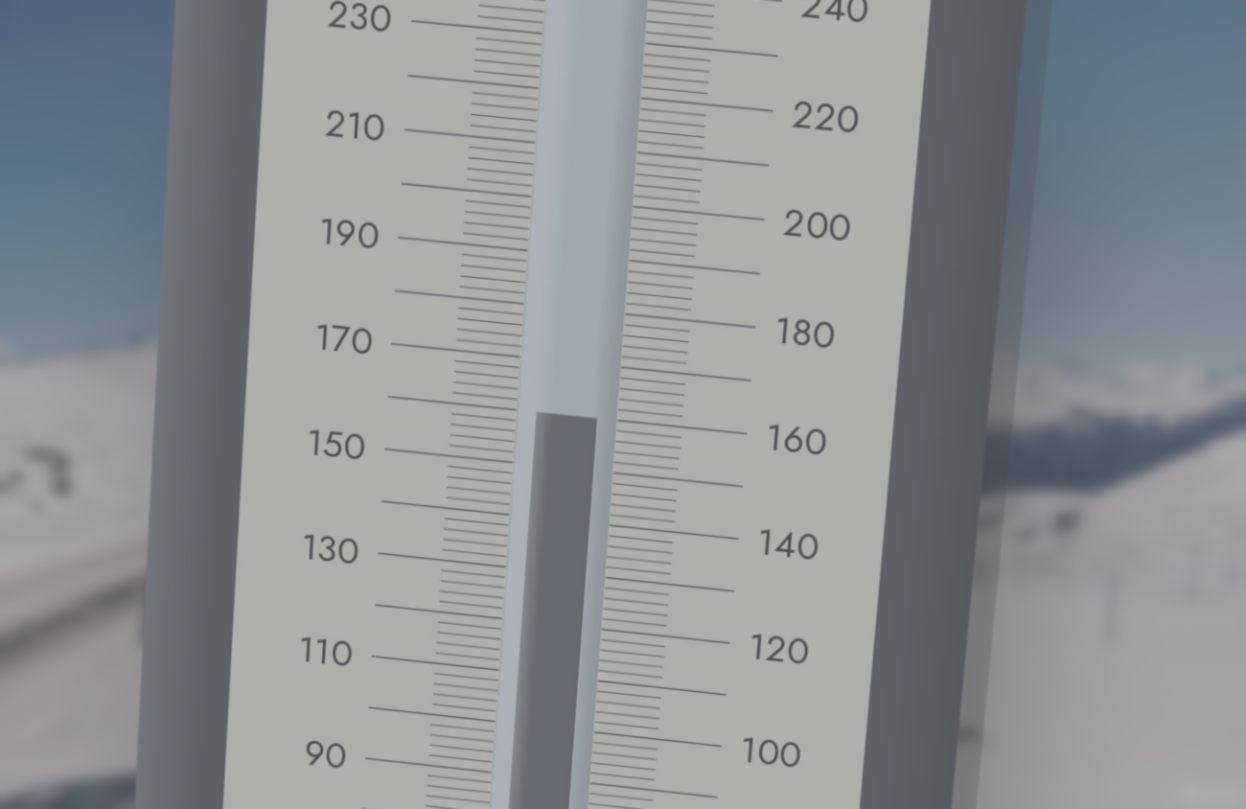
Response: 160 (mmHg)
